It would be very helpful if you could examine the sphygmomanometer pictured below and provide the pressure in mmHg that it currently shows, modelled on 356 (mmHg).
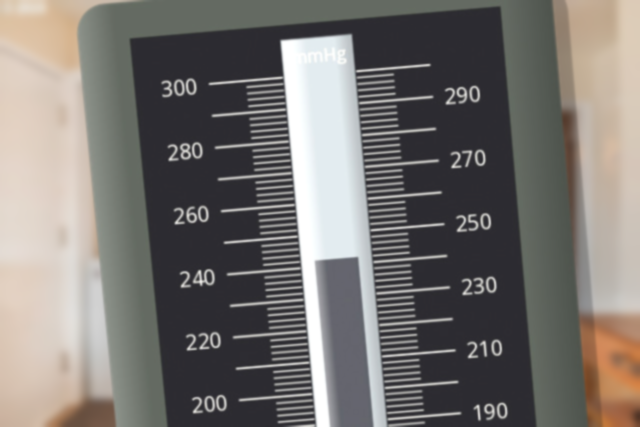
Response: 242 (mmHg)
